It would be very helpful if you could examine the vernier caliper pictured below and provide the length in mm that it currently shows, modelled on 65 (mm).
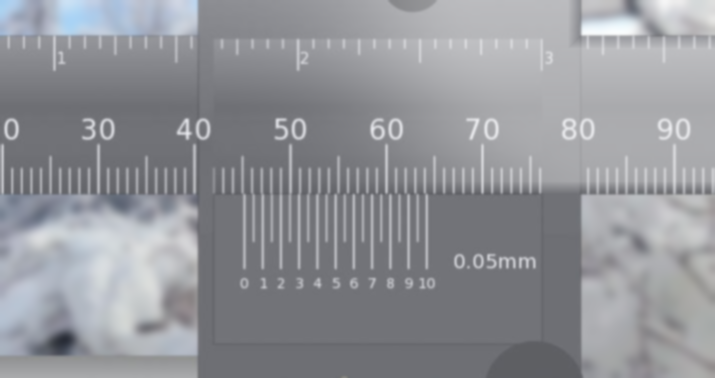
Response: 45.2 (mm)
